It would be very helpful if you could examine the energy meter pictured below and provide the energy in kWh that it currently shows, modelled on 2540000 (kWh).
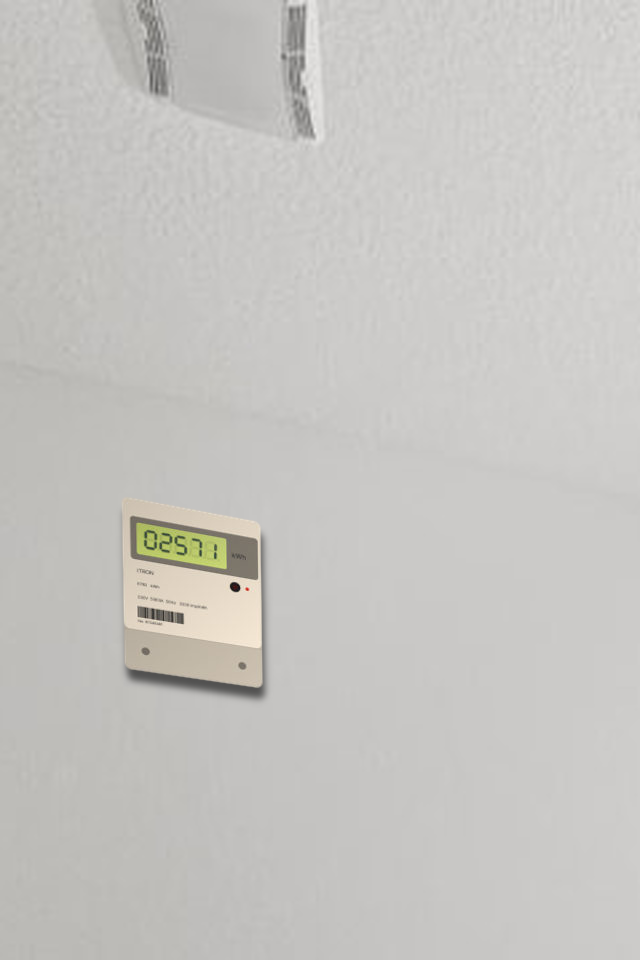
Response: 2571 (kWh)
